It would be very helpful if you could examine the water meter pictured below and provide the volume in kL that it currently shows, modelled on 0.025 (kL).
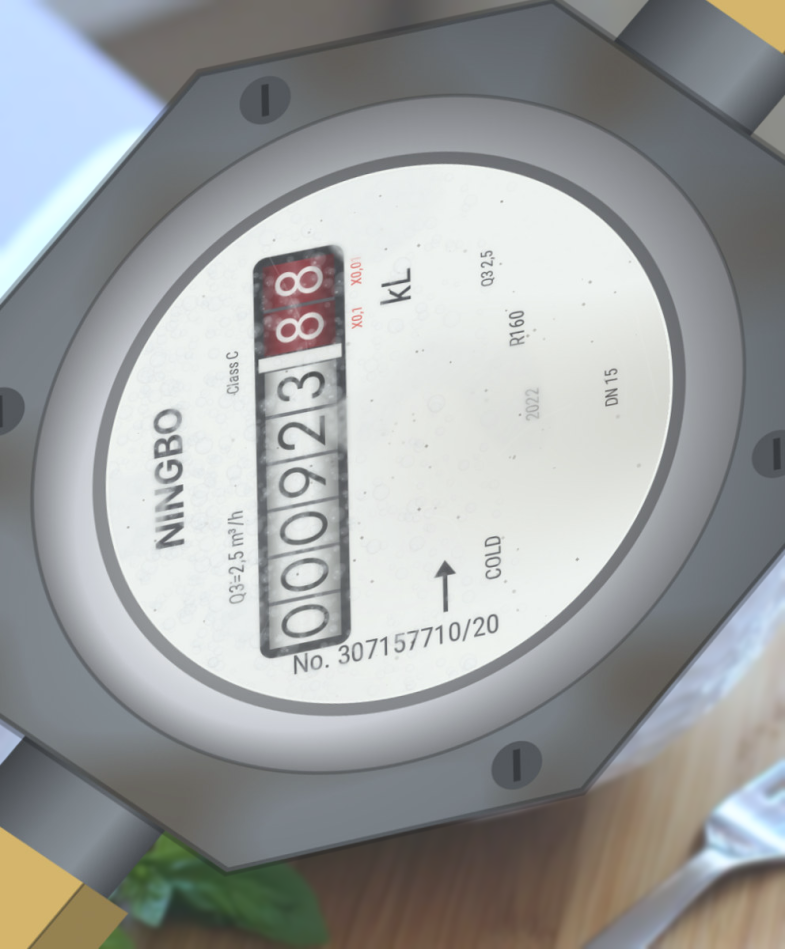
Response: 923.88 (kL)
